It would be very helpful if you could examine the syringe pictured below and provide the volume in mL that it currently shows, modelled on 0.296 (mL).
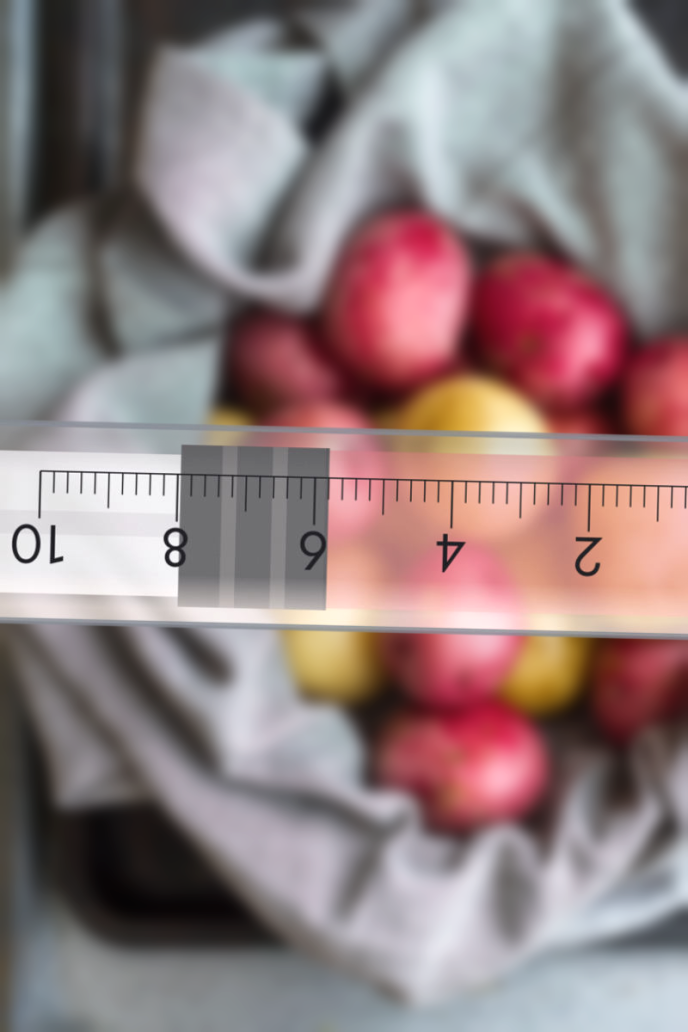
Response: 5.8 (mL)
